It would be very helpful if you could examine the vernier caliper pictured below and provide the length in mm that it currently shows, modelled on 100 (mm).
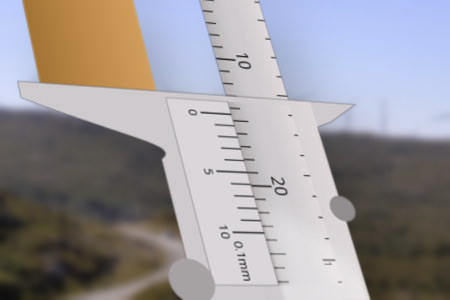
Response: 14.5 (mm)
